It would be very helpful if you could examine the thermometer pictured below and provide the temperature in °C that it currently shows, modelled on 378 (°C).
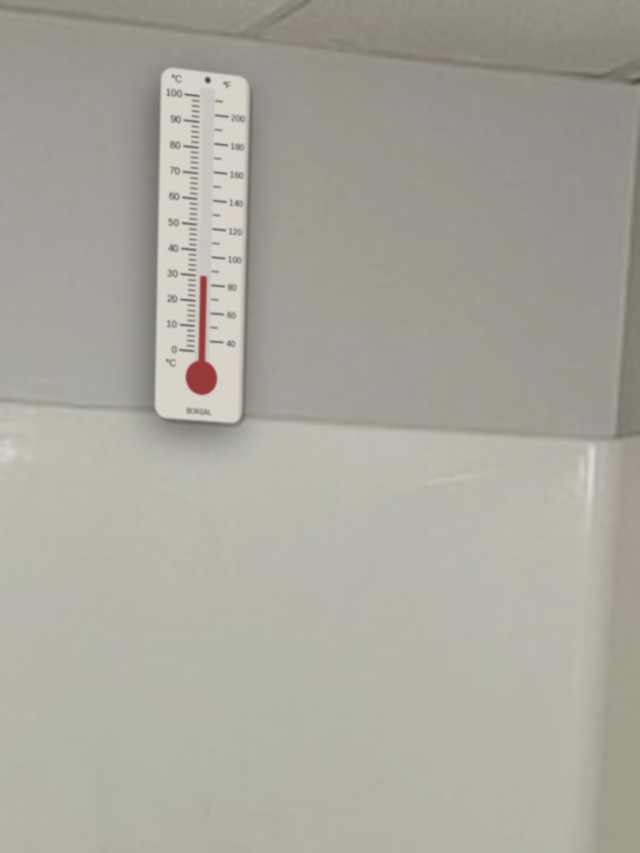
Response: 30 (°C)
